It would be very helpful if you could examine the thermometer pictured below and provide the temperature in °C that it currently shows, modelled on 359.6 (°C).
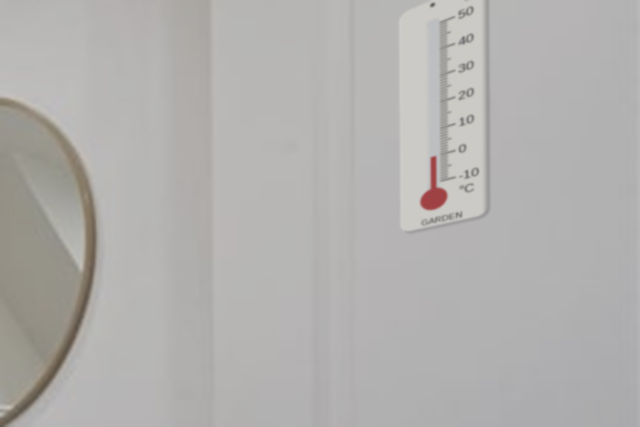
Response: 0 (°C)
